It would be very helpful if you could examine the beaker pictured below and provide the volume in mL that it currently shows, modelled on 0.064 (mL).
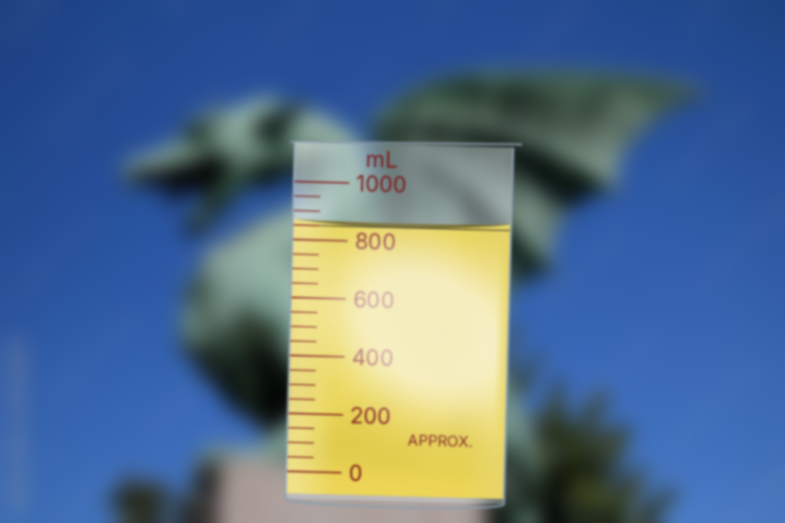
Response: 850 (mL)
